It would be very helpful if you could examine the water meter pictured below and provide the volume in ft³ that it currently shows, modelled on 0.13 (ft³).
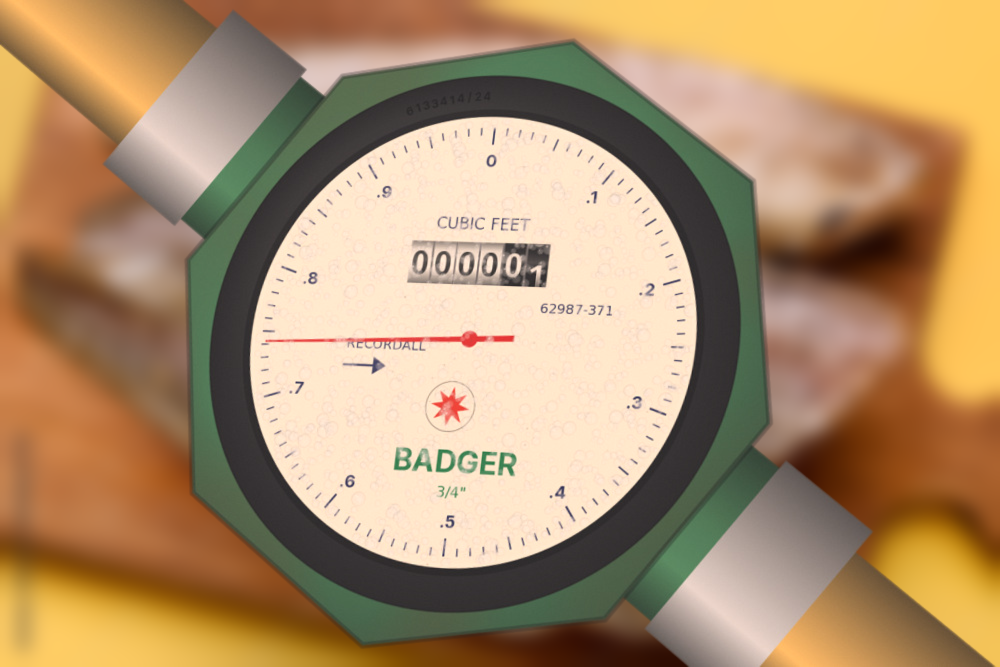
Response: 0.74 (ft³)
